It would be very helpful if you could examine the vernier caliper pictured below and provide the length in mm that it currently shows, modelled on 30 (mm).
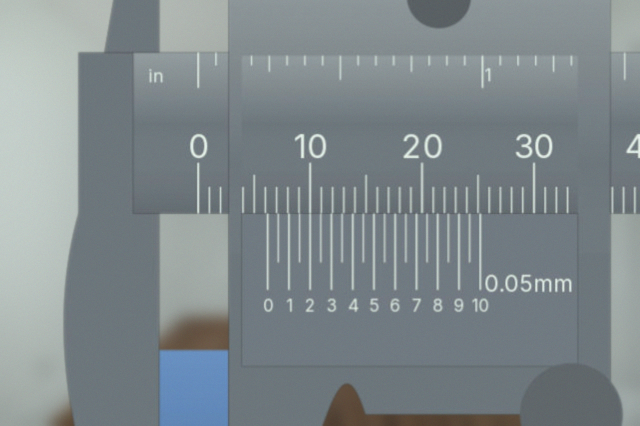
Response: 6.2 (mm)
